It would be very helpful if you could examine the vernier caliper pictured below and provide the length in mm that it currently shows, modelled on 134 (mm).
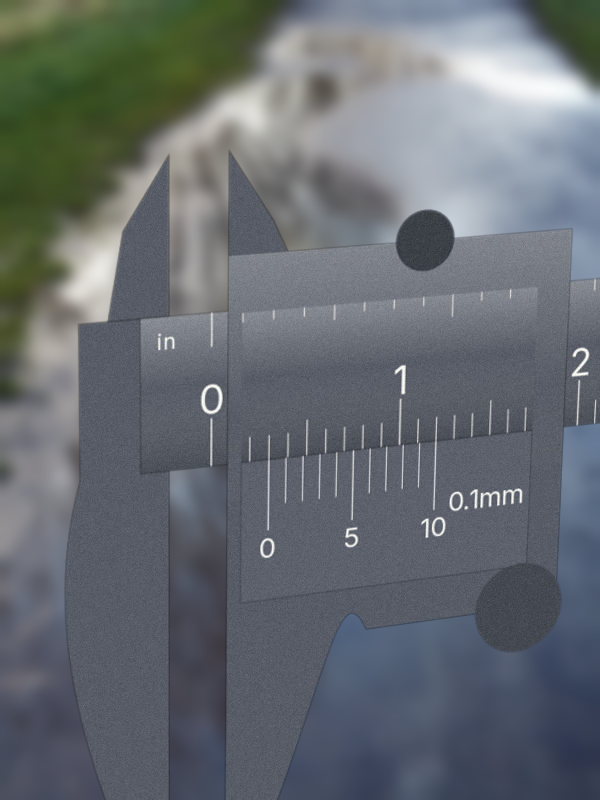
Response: 3.0 (mm)
